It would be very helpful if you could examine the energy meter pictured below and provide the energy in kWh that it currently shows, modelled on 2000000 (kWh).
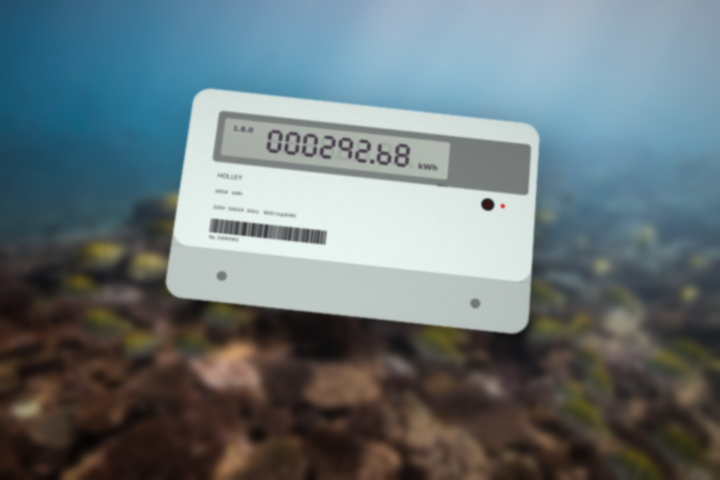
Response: 292.68 (kWh)
